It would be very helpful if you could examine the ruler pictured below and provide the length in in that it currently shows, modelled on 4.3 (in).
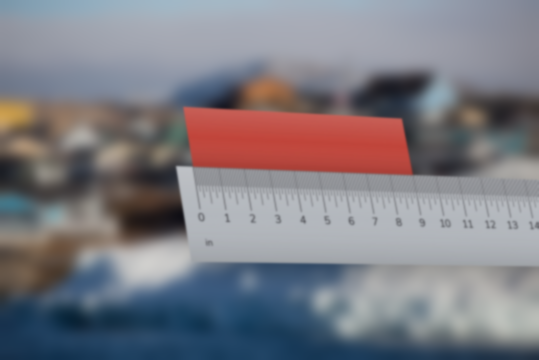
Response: 9 (in)
